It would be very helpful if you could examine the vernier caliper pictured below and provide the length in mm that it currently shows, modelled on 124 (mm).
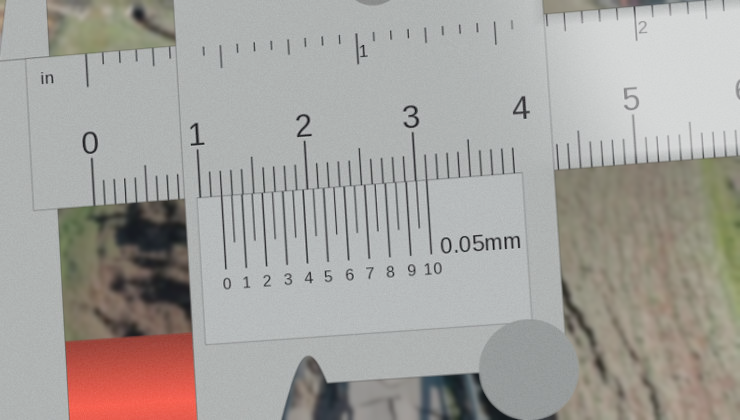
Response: 12.0 (mm)
